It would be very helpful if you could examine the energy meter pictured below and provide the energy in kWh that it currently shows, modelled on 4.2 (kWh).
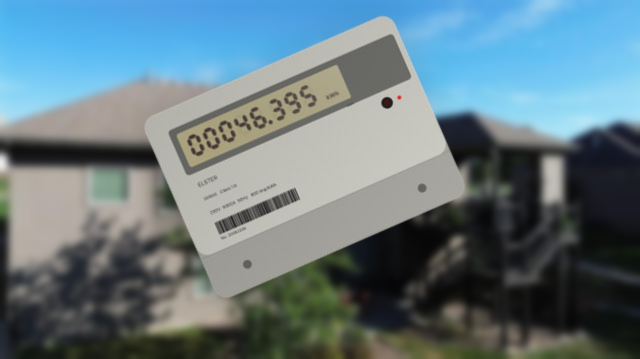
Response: 46.395 (kWh)
